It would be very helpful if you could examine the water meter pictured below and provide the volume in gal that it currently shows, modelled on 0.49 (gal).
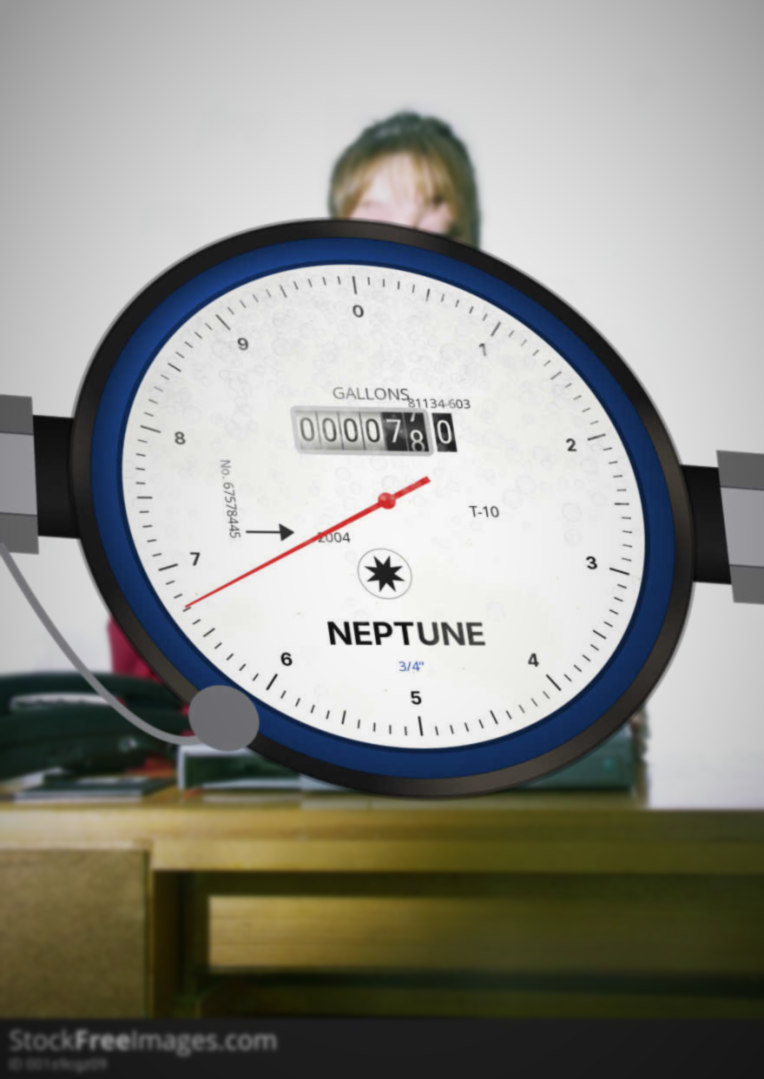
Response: 776.7 (gal)
